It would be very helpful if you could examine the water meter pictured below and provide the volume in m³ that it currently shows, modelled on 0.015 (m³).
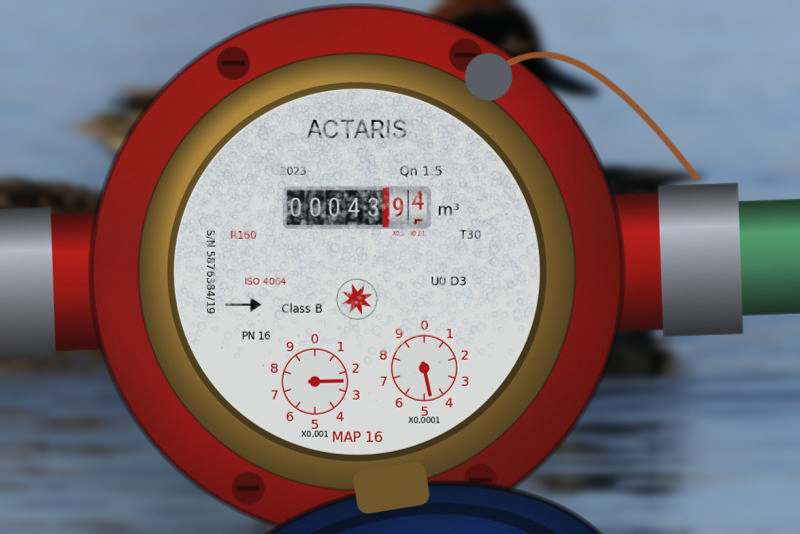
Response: 43.9424 (m³)
